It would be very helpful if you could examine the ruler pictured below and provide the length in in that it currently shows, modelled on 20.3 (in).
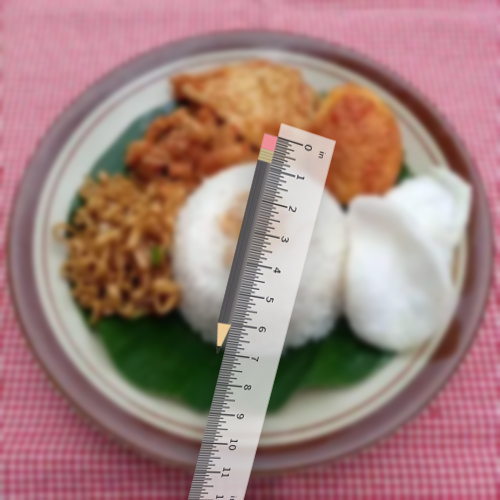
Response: 7 (in)
